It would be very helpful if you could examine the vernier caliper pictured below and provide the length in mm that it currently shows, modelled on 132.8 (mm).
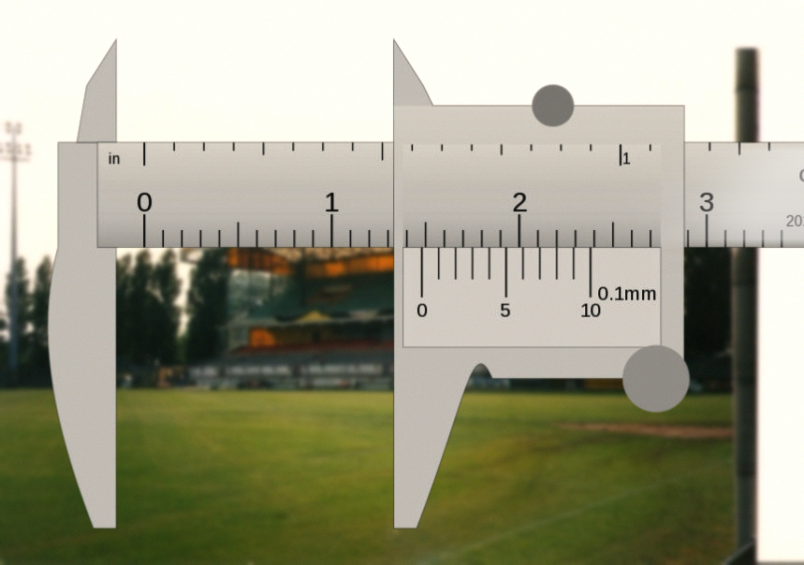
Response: 14.8 (mm)
